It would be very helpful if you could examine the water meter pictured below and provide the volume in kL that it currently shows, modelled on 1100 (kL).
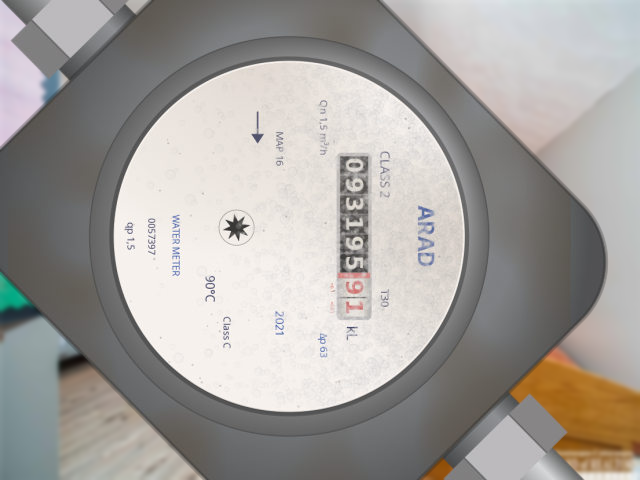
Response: 93195.91 (kL)
